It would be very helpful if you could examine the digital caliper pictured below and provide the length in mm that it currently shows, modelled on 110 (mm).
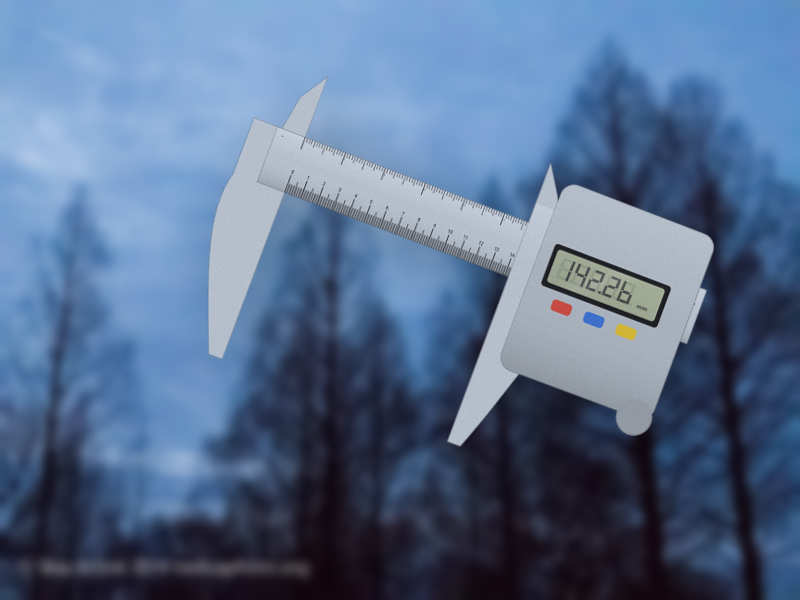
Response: 142.26 (mm)
